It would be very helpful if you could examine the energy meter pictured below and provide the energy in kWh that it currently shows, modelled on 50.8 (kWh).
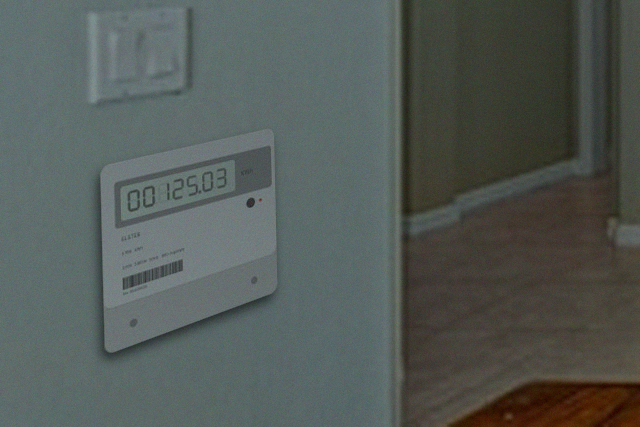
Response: 125.03 (kWh)
